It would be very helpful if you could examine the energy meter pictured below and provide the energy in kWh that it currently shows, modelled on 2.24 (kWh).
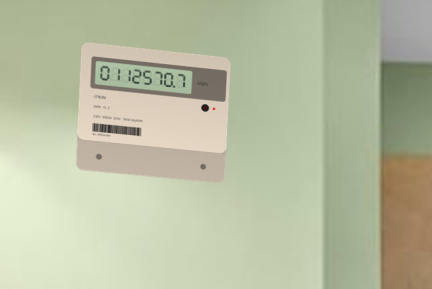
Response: 112570.7 (kWh)
